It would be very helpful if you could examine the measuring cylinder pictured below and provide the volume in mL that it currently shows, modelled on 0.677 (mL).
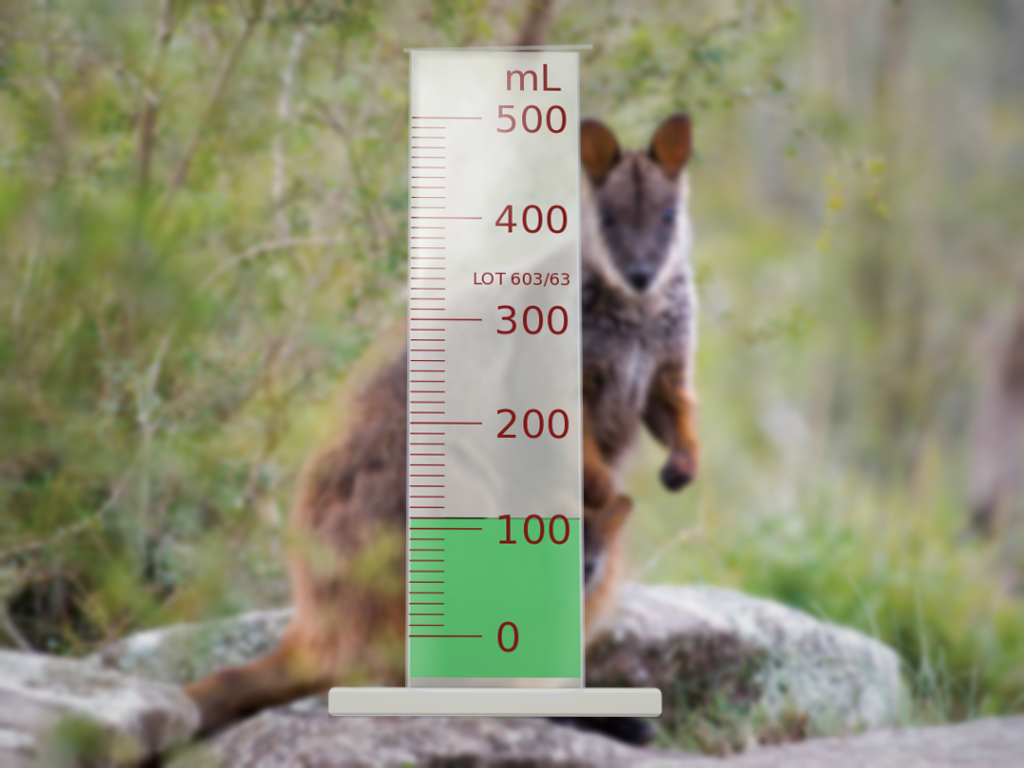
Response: 110 (mL)
